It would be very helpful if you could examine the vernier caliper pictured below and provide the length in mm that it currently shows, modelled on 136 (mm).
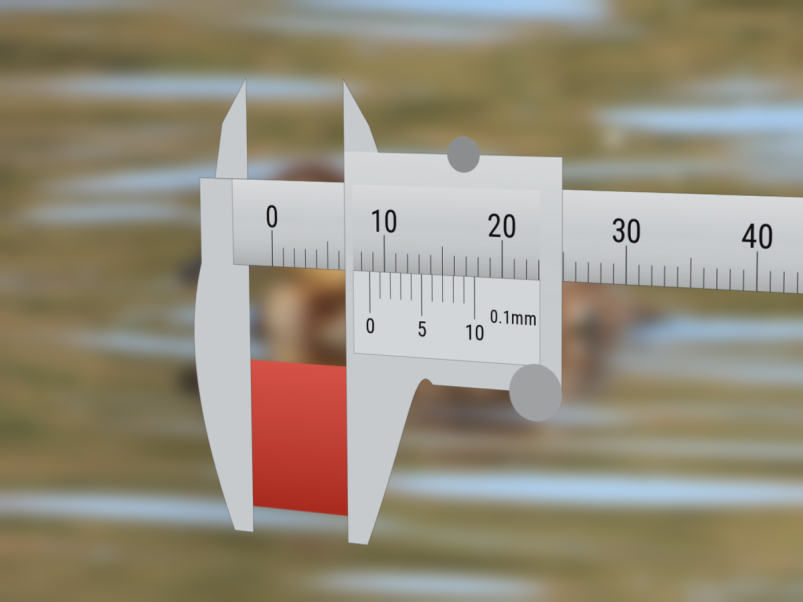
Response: 8.7 (mm)
